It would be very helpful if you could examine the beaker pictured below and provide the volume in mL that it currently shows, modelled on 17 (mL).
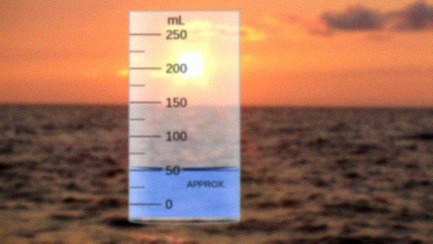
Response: 50 (mL)
